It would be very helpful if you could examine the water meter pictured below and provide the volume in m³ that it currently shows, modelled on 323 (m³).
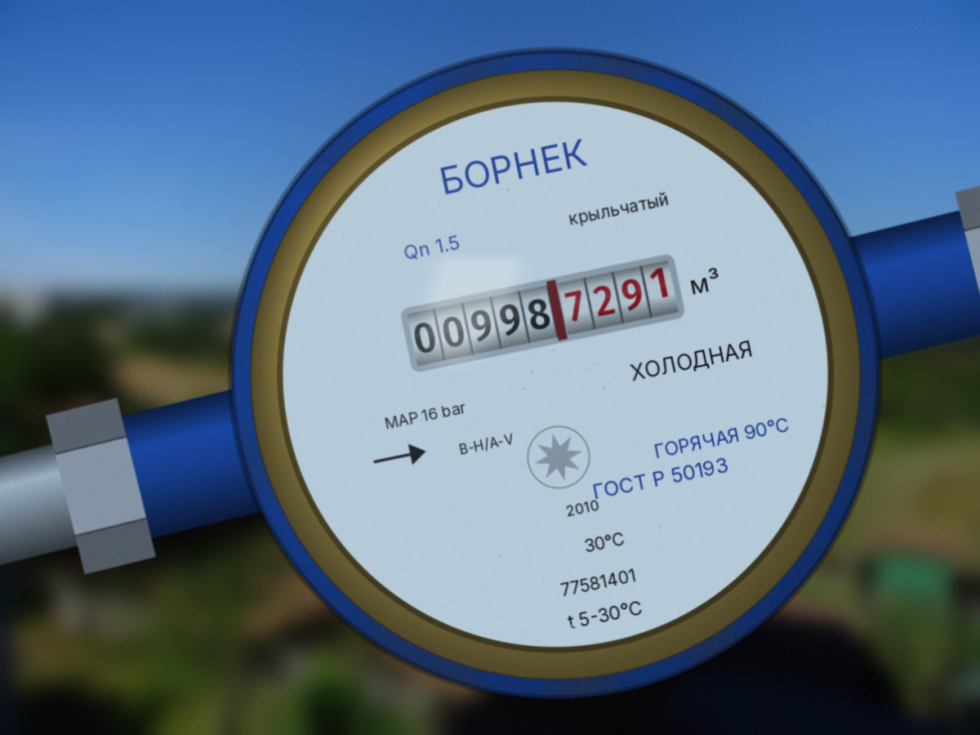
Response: 998.7291 (m³)
